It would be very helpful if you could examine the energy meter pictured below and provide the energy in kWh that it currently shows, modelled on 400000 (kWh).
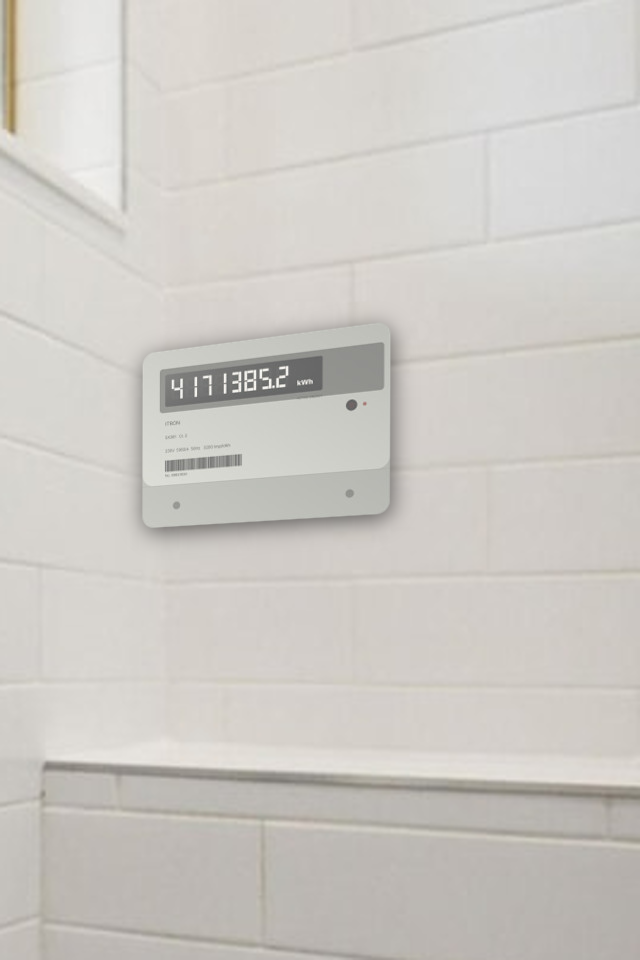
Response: 4171385.2 (kWh)
